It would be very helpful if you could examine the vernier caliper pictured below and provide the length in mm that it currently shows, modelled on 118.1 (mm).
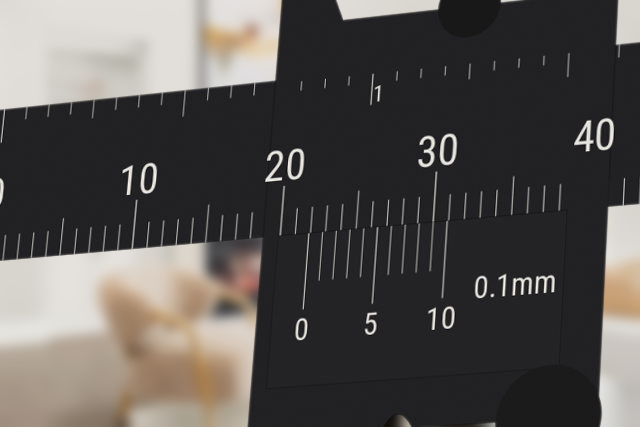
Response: 21.9 (mm)
